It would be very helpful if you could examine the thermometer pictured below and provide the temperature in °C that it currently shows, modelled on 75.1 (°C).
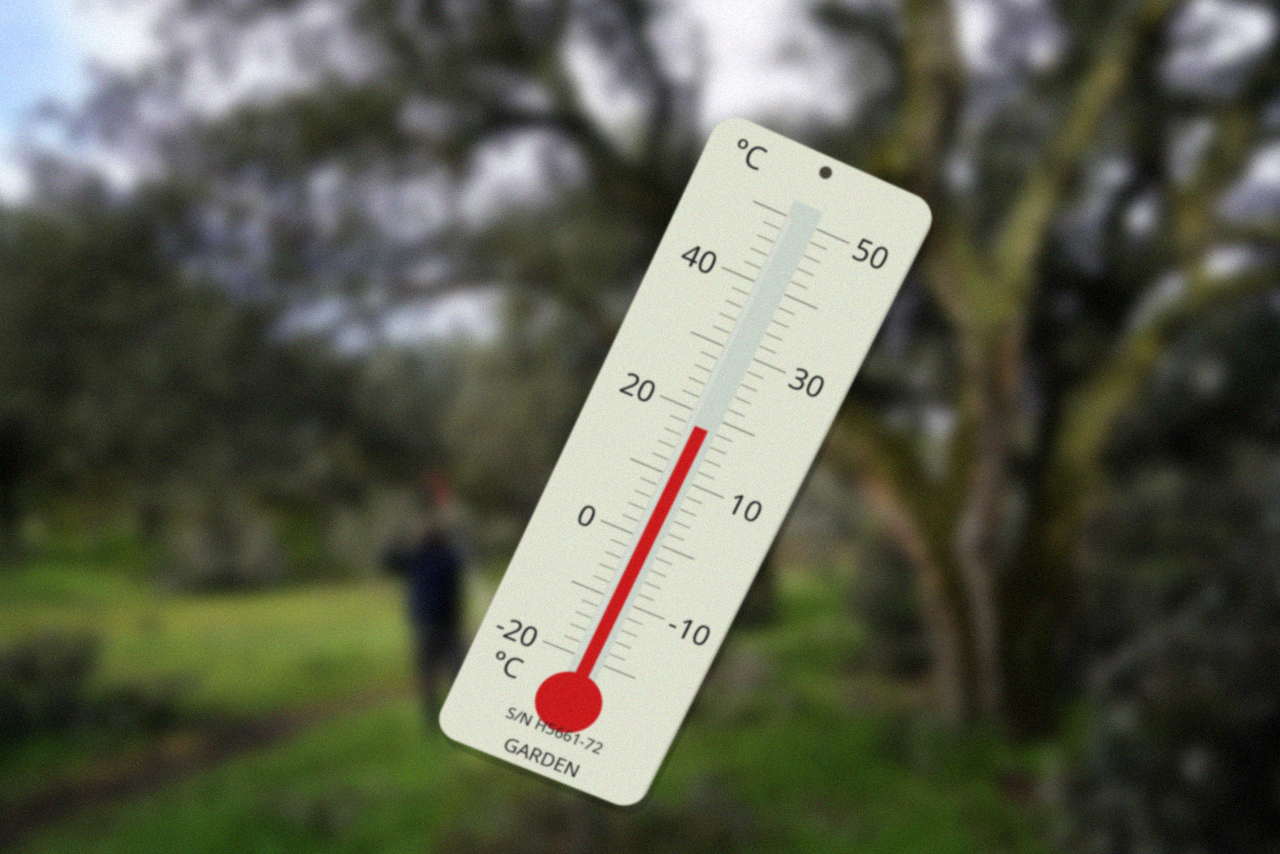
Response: 18 (°C)
